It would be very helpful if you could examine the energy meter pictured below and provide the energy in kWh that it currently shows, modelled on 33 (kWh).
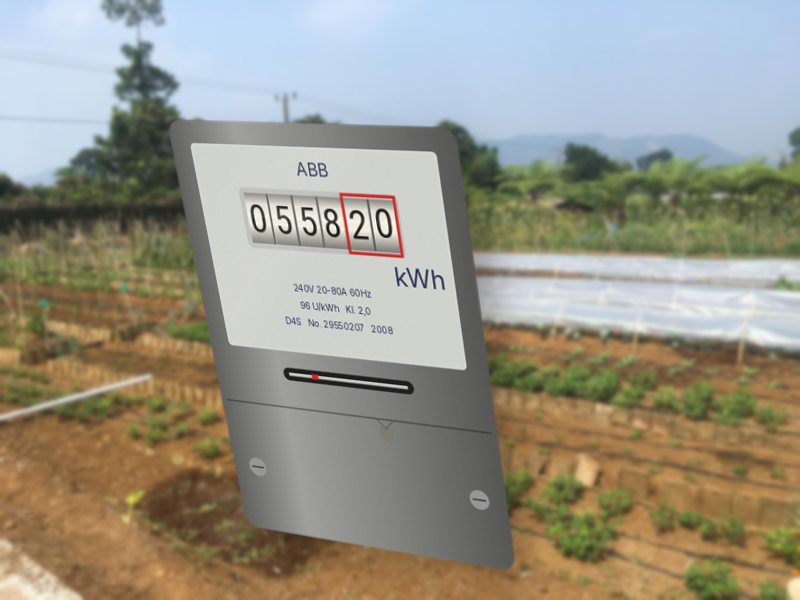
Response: 558.20 (kWh)
